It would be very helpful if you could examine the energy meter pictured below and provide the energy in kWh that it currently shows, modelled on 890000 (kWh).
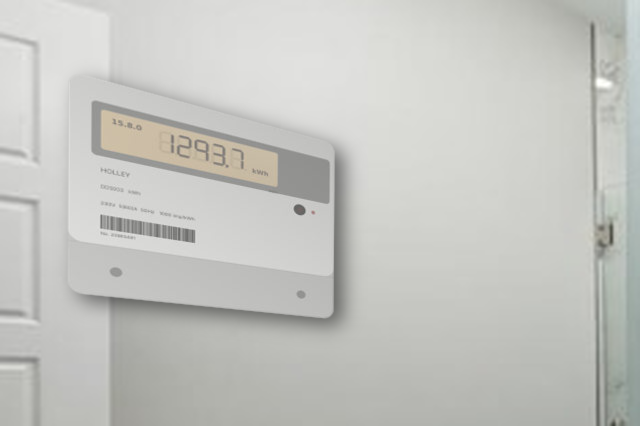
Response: 1293.7 (kWh)
